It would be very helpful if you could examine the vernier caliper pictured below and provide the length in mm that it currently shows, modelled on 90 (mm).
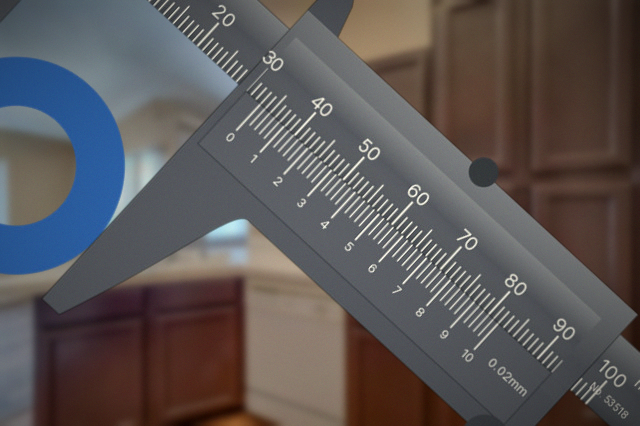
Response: 33.0 (mm)
